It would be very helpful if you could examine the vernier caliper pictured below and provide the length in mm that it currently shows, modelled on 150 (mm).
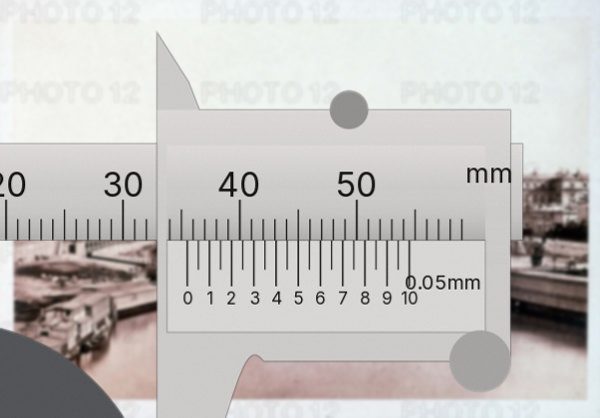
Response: 35.5 (mm)
